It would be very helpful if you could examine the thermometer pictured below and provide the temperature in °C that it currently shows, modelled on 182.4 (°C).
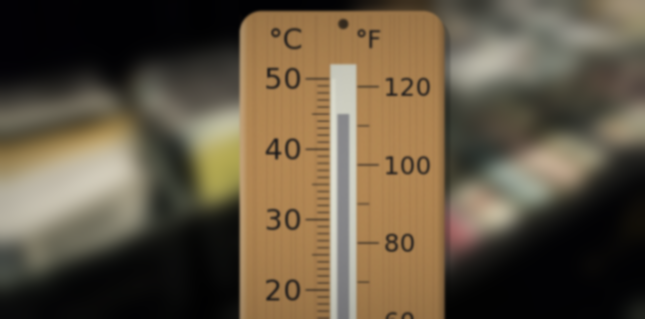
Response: 45 (°C)
